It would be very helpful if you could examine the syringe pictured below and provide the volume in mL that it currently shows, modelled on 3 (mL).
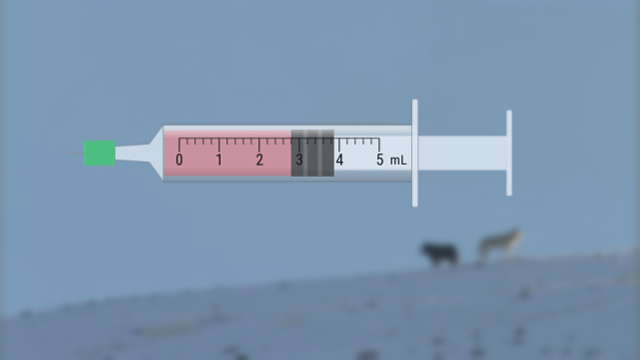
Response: 2.8 (mL)
